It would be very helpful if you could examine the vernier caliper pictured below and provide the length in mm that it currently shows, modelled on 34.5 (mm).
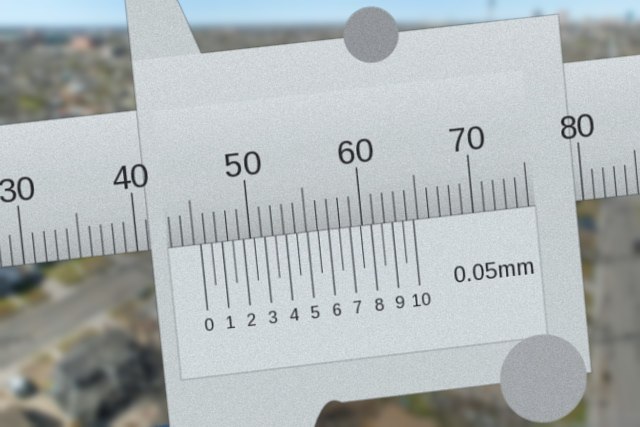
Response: 45.6 (mm)
